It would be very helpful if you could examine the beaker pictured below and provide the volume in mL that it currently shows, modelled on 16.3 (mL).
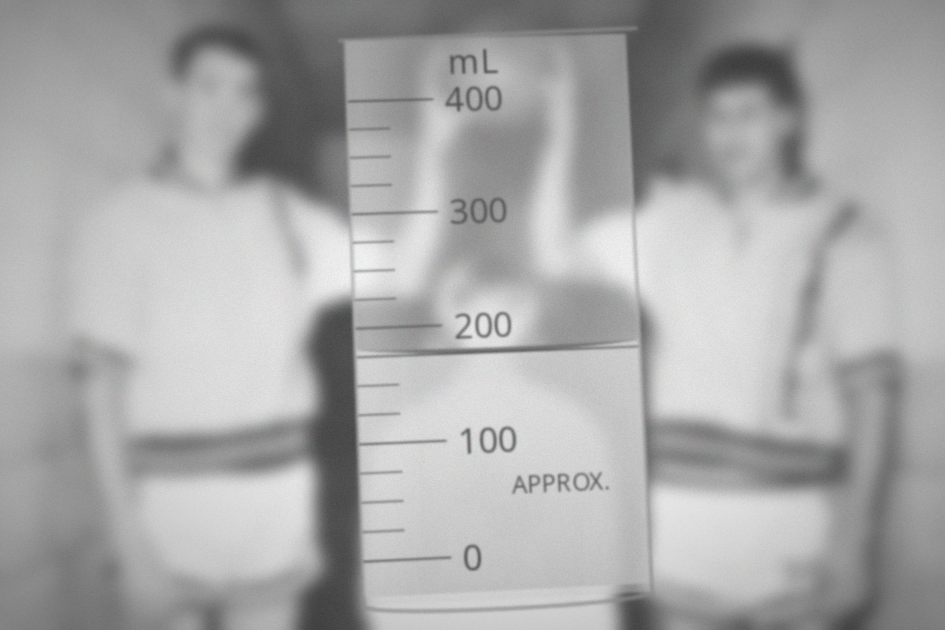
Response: 175 (mL)
